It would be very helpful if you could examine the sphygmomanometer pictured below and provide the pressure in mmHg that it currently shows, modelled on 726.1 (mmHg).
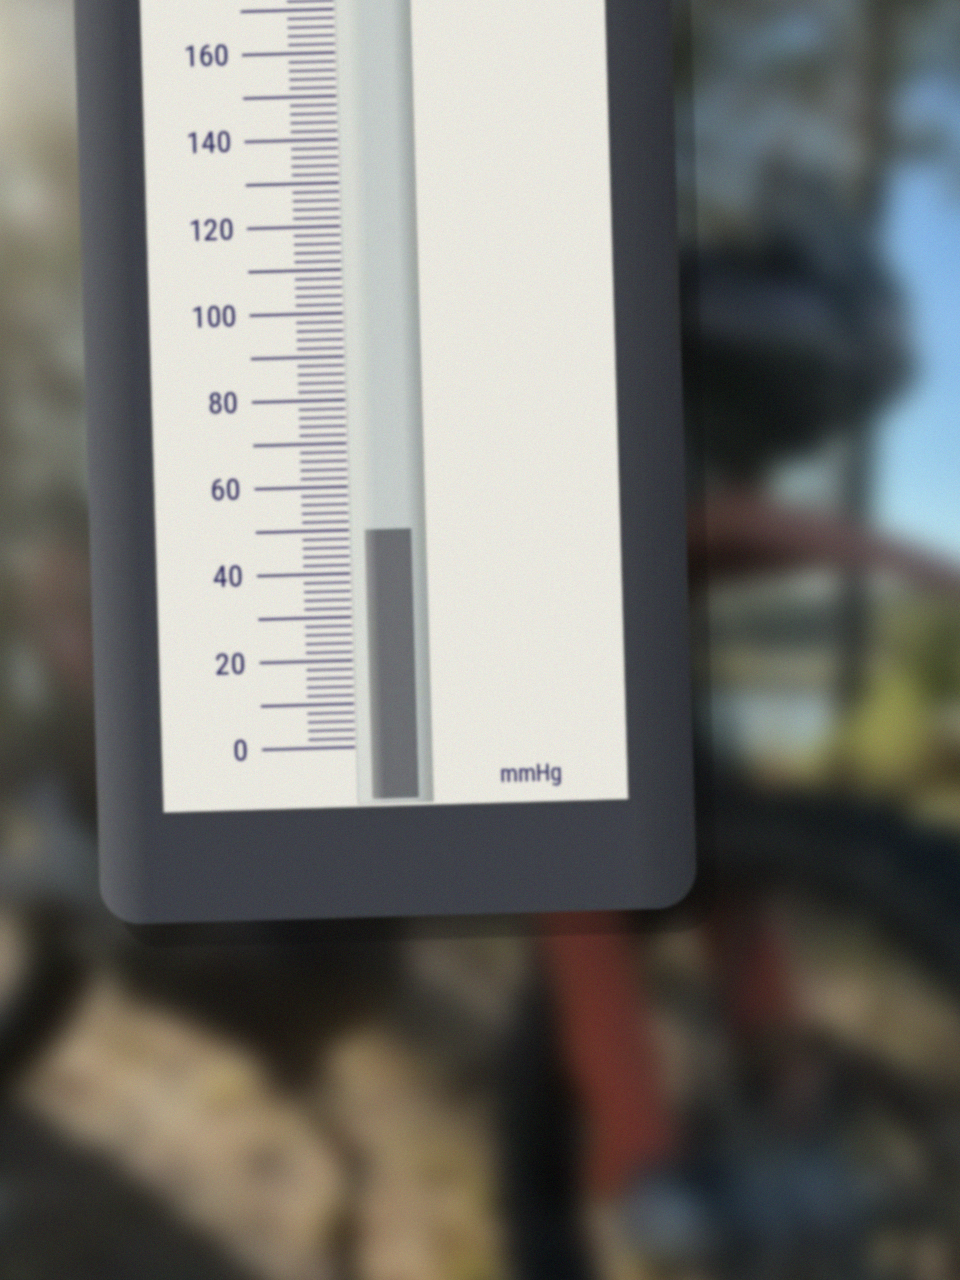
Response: 50 (mmHg)
